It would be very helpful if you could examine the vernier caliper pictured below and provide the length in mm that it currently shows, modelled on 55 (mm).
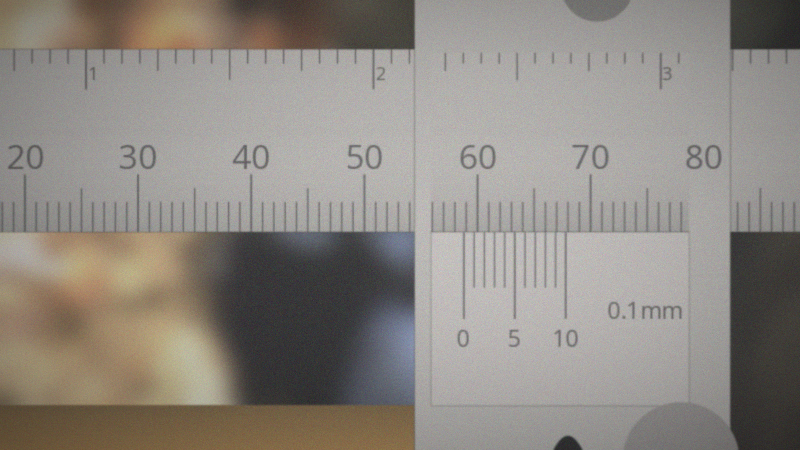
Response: 58.8 (mm)
